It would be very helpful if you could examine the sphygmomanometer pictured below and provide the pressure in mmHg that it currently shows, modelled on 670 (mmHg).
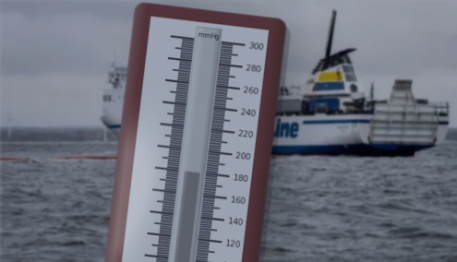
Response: 180 (mmHg)
